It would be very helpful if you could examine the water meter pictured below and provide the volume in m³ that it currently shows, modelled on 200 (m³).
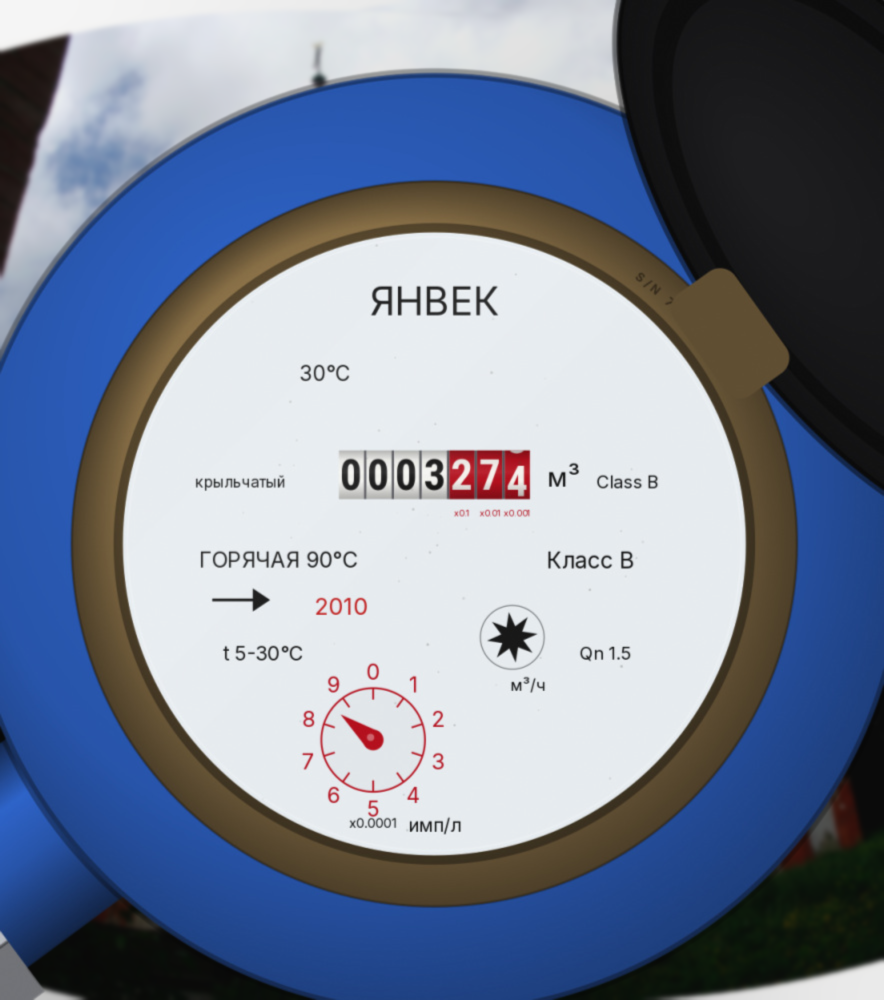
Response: 3.2738 (m³)
